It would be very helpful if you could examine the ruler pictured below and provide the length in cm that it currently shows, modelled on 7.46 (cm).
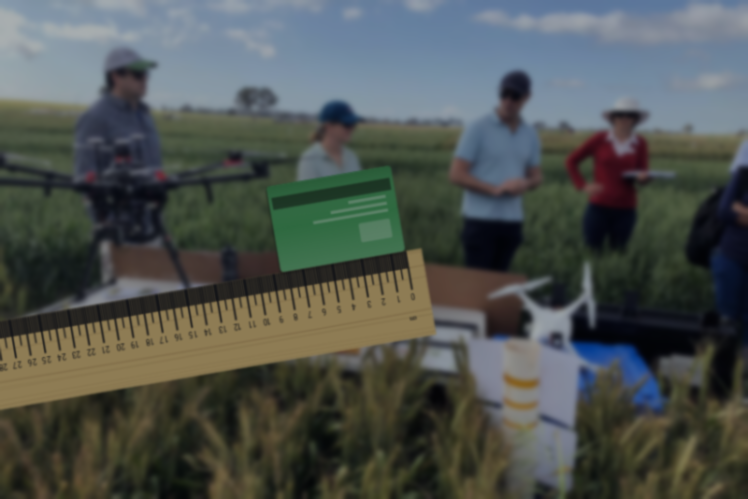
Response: 8.5 (cm)
